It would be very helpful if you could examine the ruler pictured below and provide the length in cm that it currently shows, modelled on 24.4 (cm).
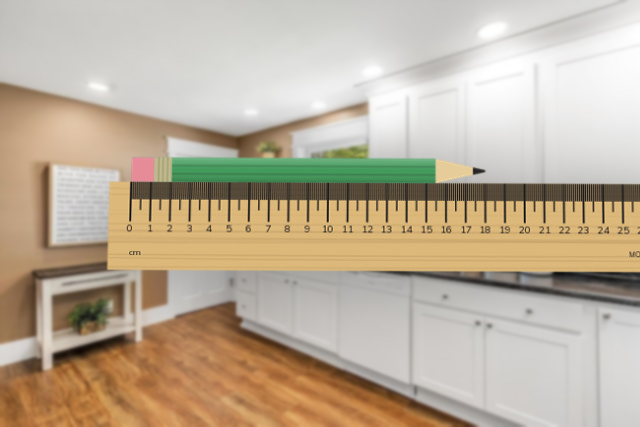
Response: 18 (cm)
